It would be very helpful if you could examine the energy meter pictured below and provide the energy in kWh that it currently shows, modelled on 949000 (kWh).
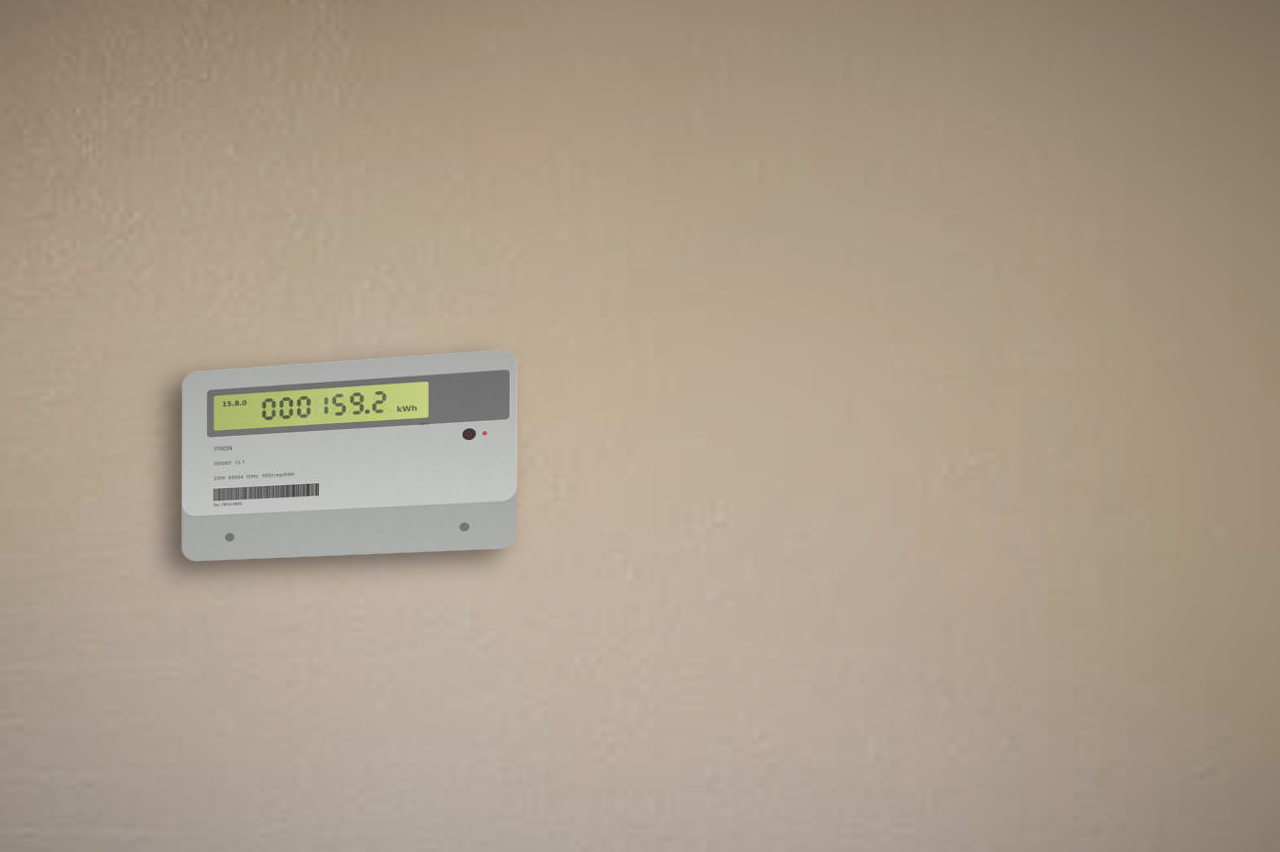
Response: 159.2 (kWh)
